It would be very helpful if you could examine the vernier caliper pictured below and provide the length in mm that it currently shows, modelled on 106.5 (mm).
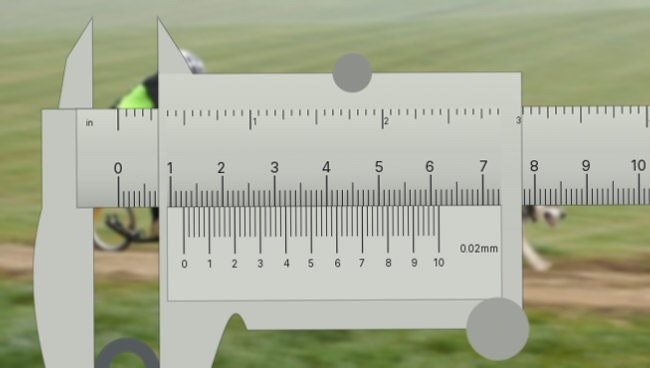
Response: 12.5 (mm)
